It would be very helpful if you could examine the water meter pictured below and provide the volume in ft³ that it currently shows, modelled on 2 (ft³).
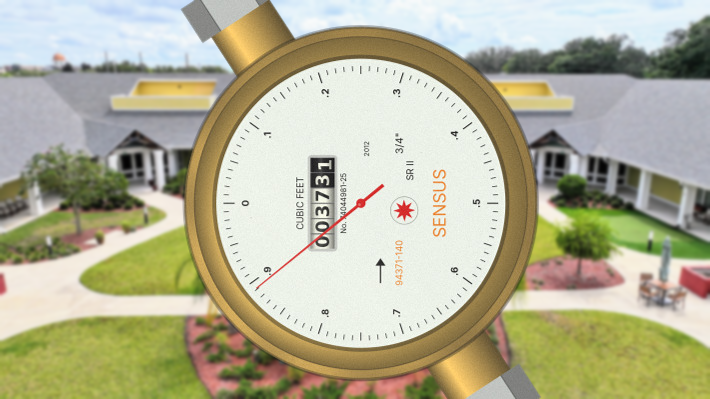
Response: 3730.89 (ft³)
